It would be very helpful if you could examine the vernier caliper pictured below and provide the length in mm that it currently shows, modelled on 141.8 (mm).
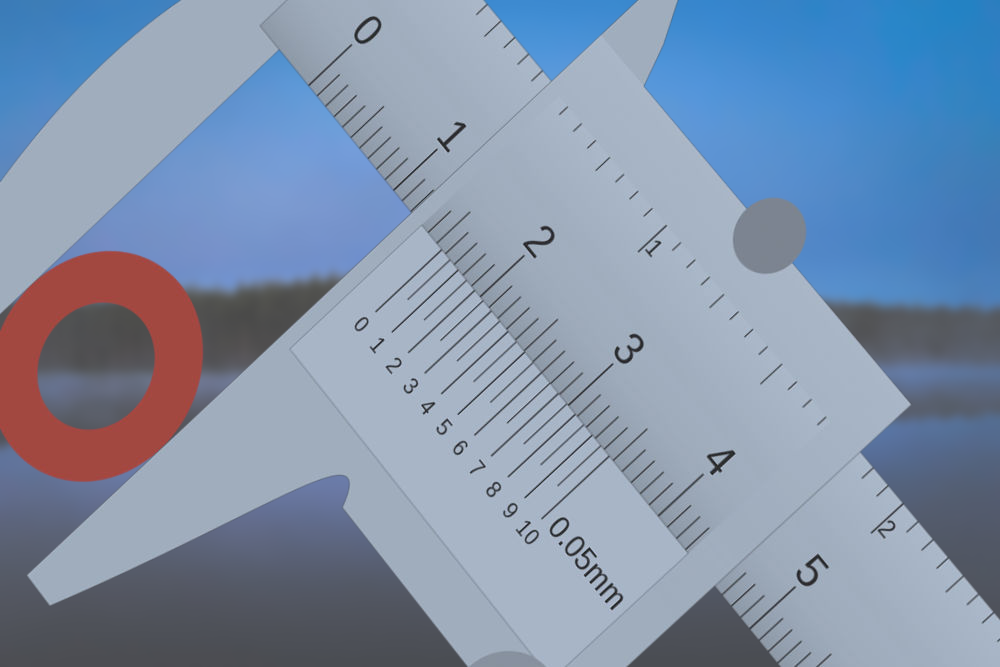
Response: 15.6 (mm)
